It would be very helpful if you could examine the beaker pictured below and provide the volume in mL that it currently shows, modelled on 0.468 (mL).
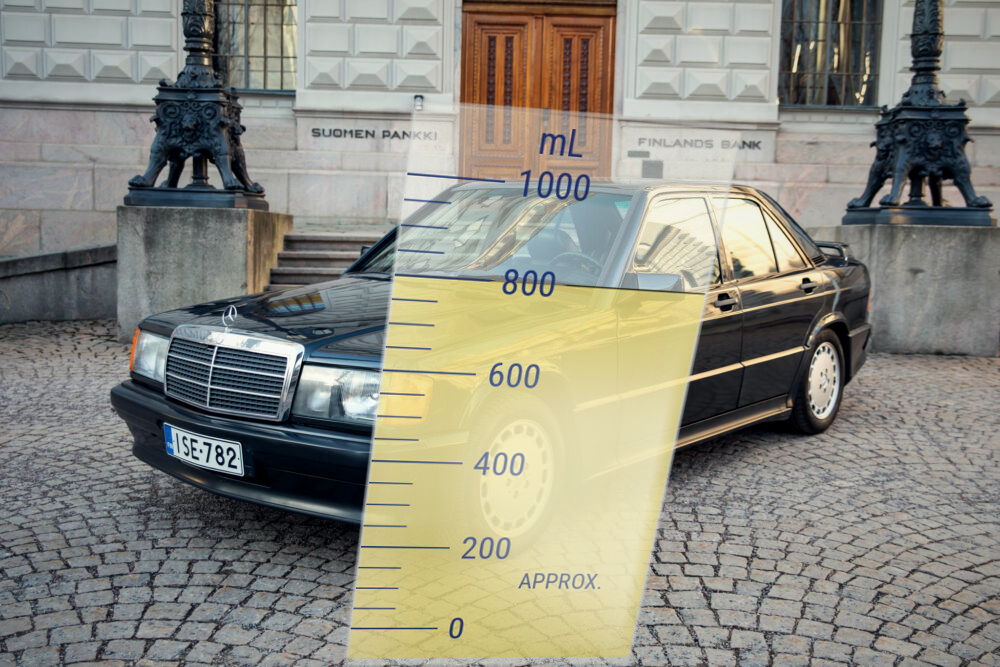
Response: 800 (mL)
